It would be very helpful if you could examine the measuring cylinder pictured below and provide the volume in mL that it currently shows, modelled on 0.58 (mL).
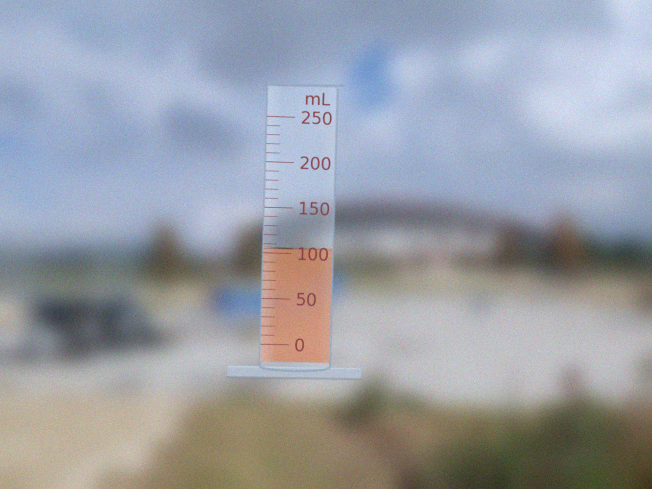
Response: 105 (mL)
